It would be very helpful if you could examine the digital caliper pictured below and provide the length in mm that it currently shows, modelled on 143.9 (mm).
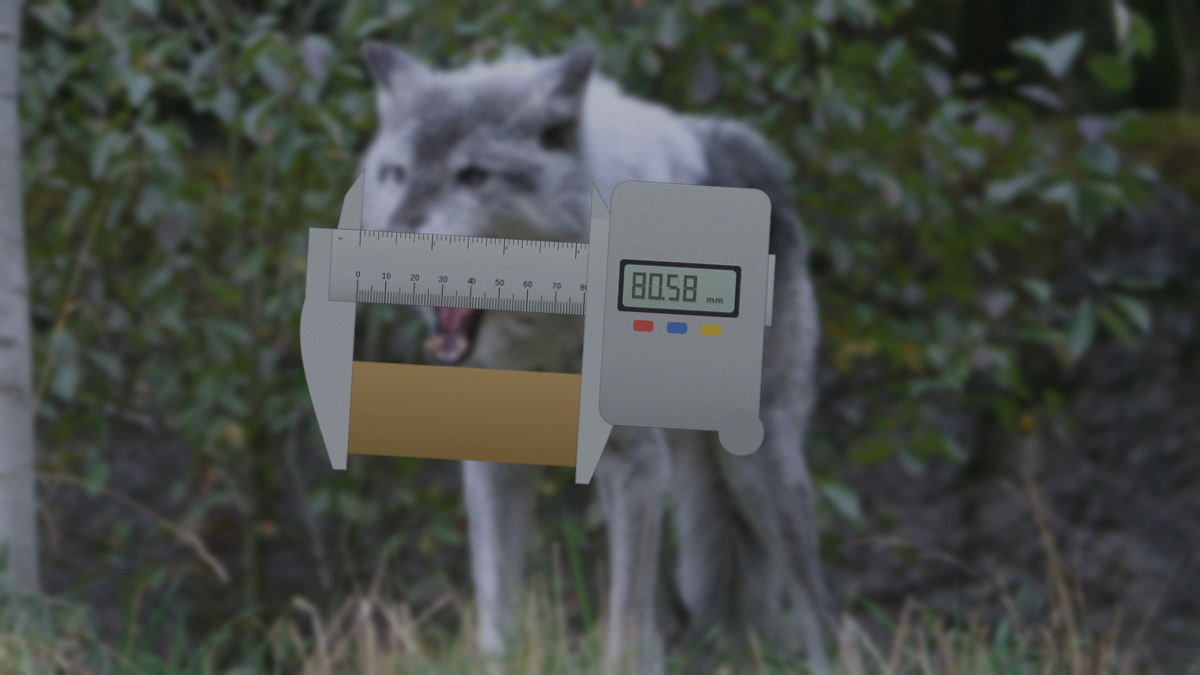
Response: 80.58 (mm)
